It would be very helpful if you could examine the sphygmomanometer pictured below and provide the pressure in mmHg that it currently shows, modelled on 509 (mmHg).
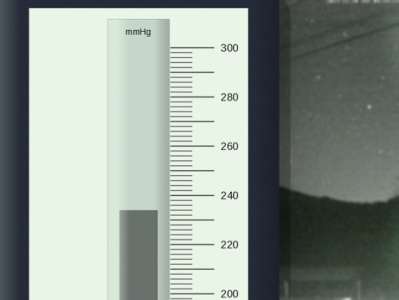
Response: 234 (mmHg)
